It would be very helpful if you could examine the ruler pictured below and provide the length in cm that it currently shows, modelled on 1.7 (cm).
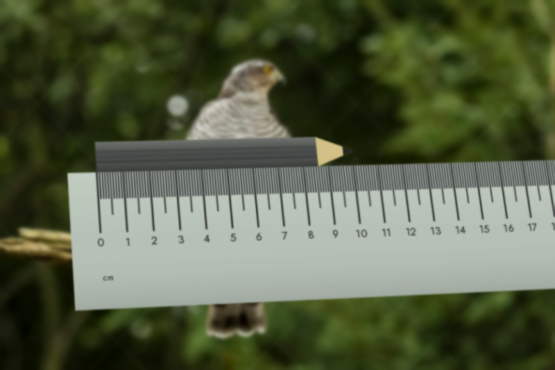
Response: 10 (cm)
